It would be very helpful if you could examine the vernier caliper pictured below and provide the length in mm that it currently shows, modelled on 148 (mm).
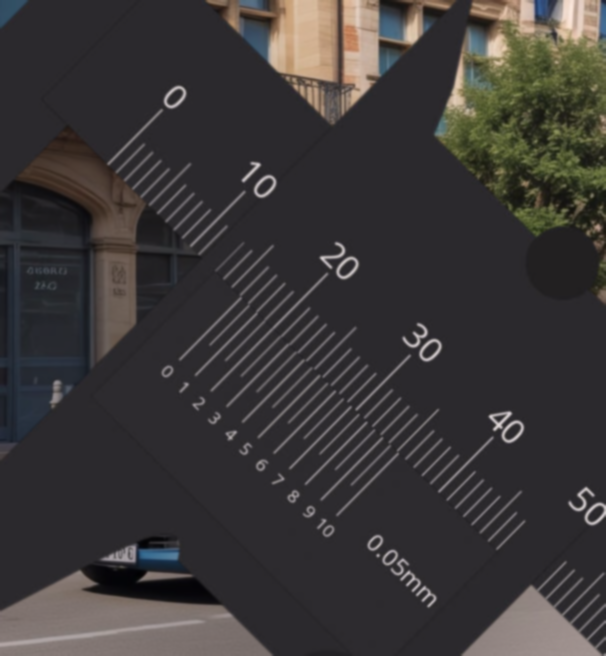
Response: 16.2 (mm)
